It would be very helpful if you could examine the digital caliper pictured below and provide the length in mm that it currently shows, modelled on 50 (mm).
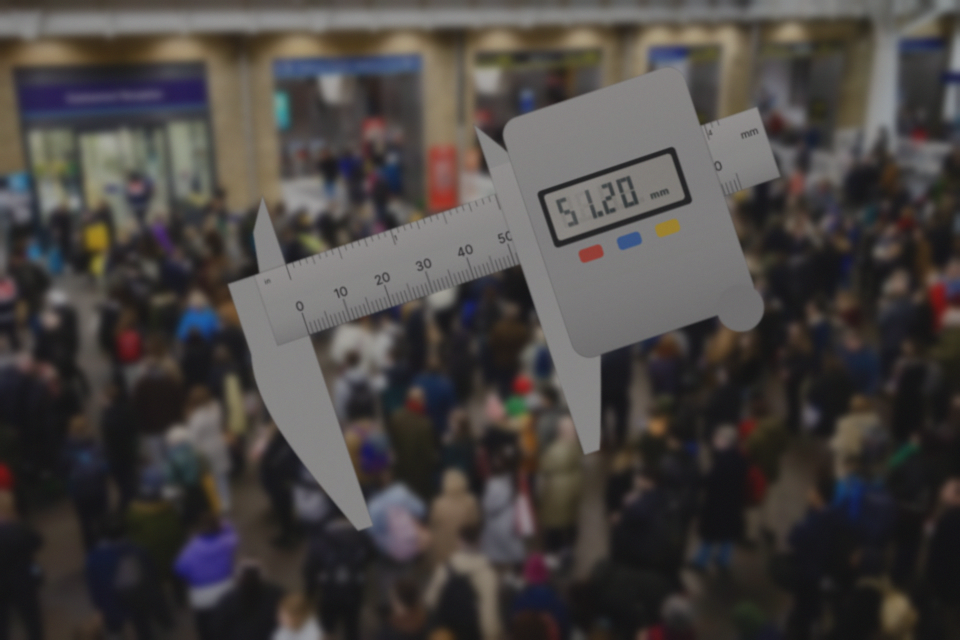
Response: 51.20 (mm)
